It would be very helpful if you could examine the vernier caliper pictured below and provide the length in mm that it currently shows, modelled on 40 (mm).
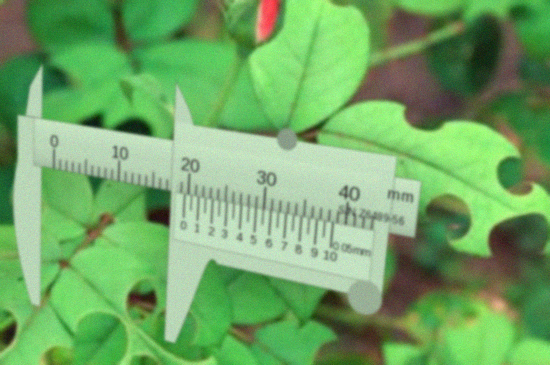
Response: 19.5 (mm)
